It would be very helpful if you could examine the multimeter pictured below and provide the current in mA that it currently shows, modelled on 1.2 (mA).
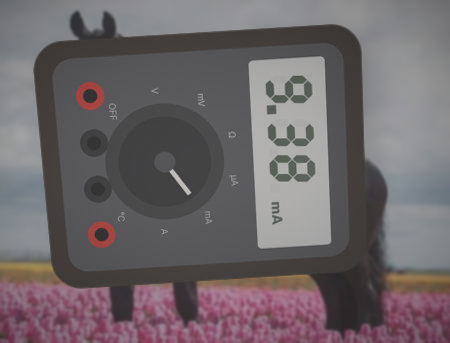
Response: 9.38 (mA)
